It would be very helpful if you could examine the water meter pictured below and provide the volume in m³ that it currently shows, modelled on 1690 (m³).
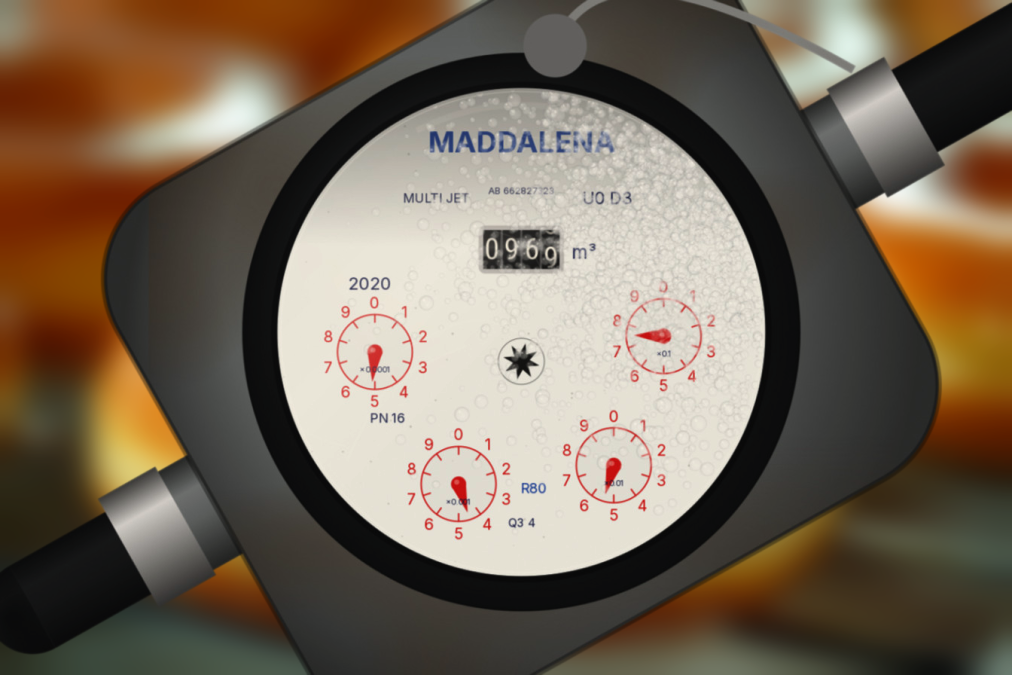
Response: 968.7545 (m³)
